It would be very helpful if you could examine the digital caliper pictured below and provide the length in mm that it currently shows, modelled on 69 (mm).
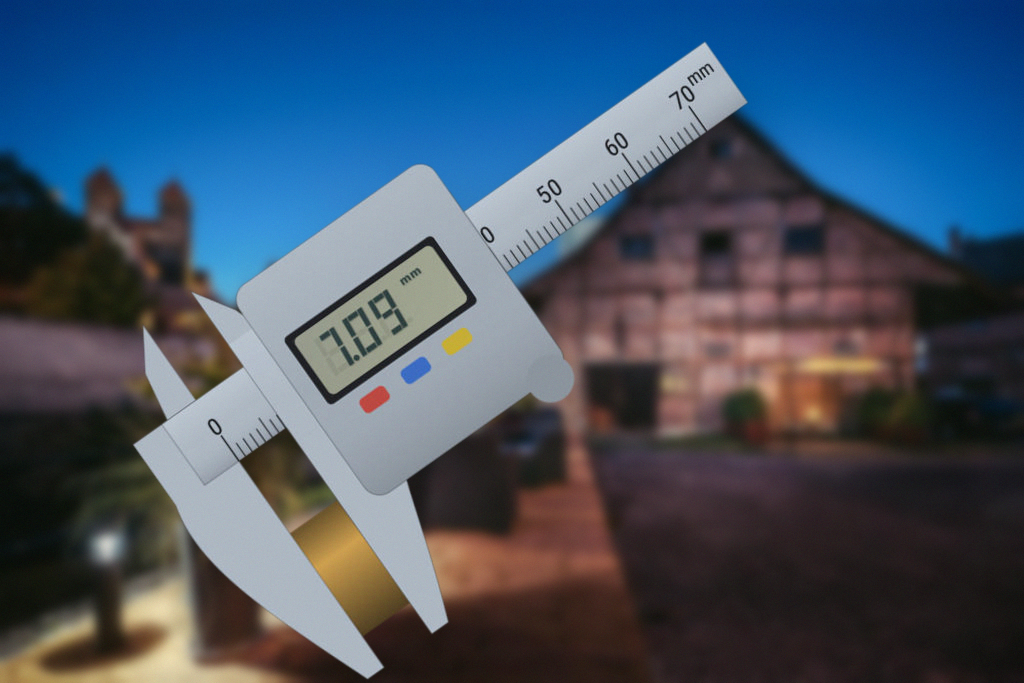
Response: 7.09 (mm)
